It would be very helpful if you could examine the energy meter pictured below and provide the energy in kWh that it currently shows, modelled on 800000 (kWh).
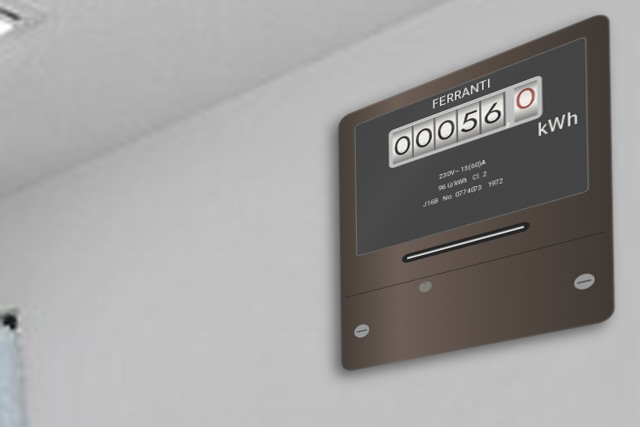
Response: 56.0 (kWh)
